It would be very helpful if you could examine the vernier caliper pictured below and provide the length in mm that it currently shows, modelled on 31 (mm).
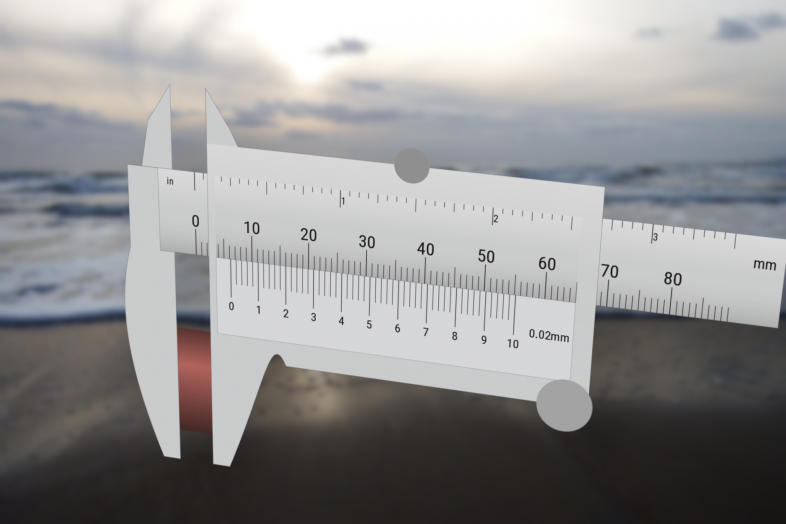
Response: 6.2 (mm)
